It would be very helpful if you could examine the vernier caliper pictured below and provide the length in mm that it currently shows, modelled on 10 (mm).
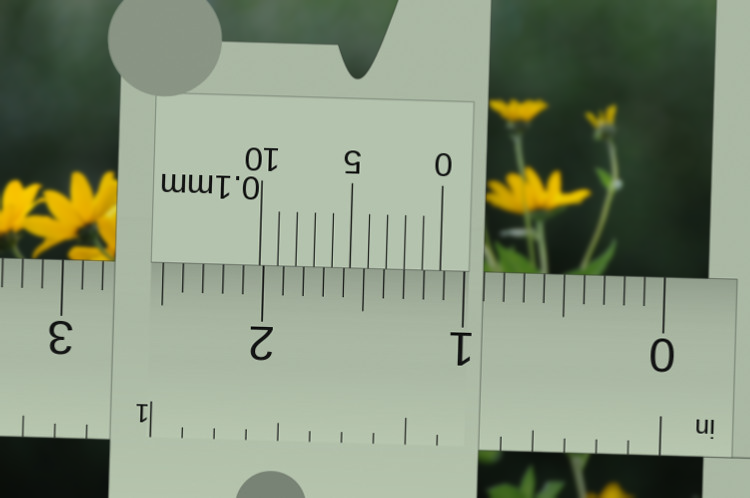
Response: 11.2 (mm)
